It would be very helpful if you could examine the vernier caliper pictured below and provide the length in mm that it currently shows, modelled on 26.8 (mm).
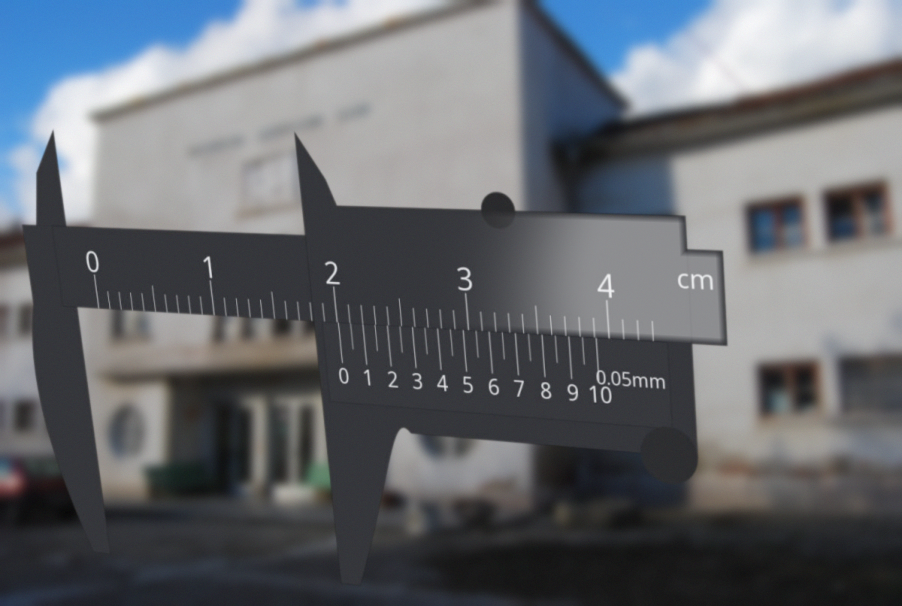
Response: 20.1 (mm)
